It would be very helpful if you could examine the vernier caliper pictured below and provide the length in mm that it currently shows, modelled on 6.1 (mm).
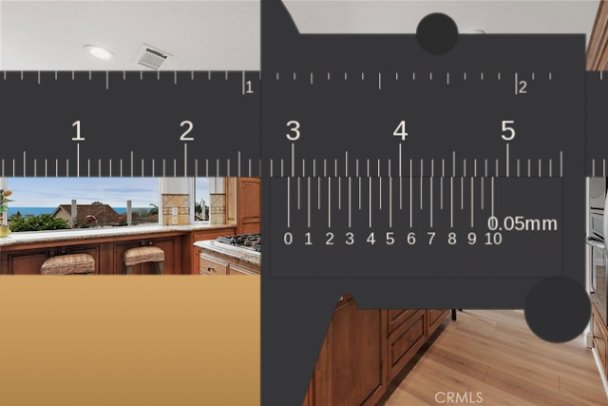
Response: 29.6 (mm)
